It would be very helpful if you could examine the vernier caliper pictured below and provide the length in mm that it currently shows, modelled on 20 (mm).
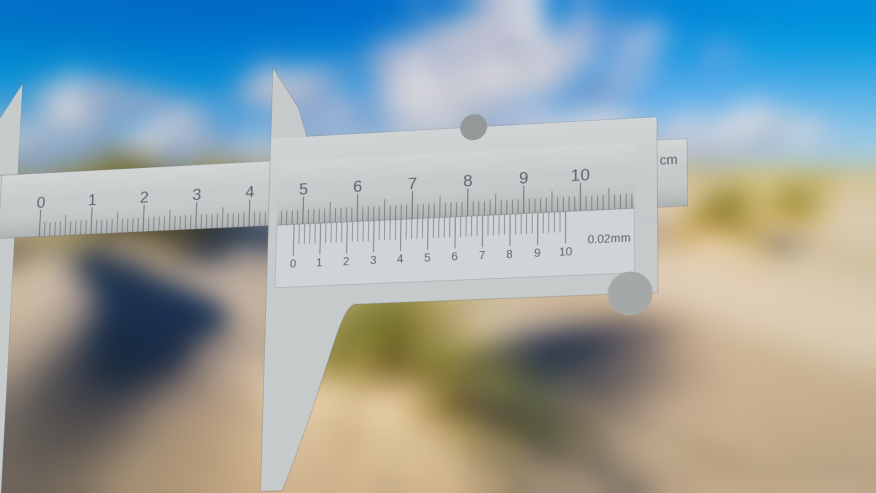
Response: 48.4 (mm)
